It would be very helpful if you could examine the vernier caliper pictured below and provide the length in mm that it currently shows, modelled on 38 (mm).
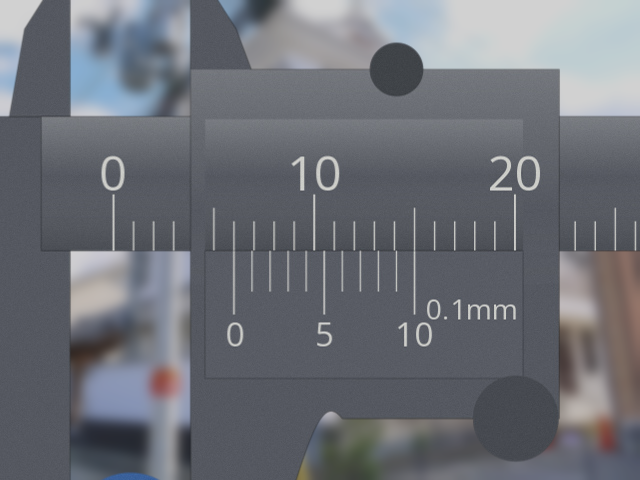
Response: 6.0 (mm)
